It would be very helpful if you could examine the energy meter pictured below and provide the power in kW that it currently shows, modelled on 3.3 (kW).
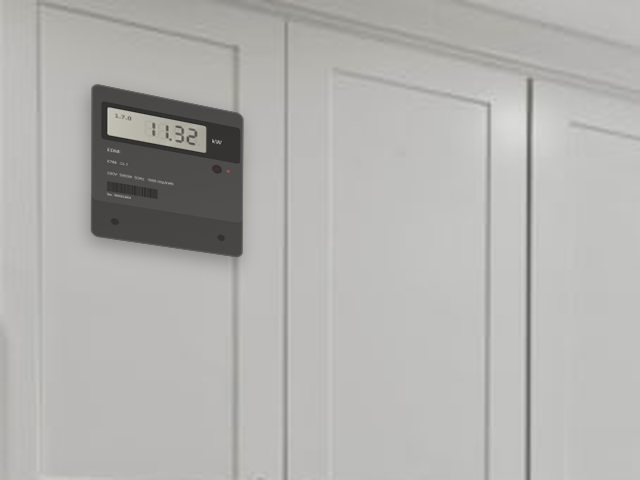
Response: 11.32 (kW)
